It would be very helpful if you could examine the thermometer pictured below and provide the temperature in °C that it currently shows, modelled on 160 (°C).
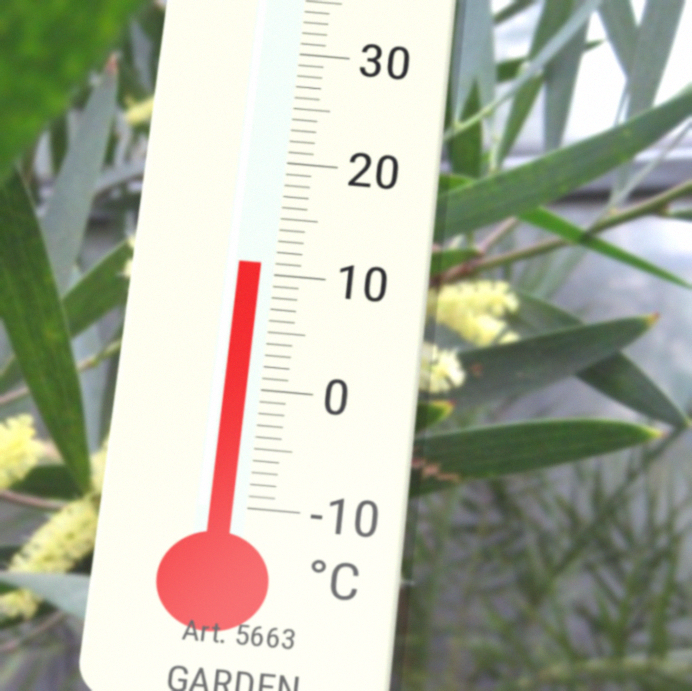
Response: 11 (°C)
